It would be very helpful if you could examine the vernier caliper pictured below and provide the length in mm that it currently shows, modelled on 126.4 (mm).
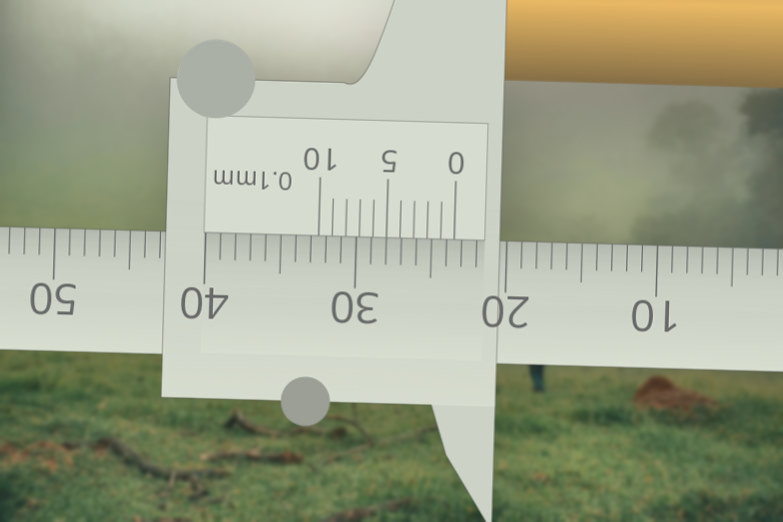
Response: 23.5 (mm)
